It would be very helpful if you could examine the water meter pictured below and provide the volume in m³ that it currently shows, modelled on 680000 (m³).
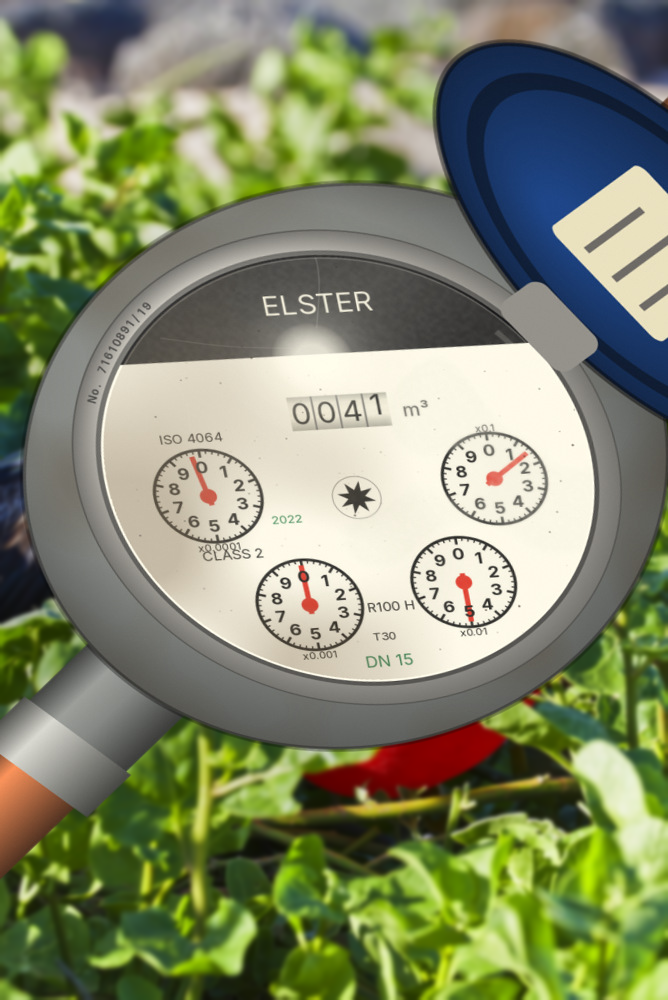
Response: 41.1499 (m³)
